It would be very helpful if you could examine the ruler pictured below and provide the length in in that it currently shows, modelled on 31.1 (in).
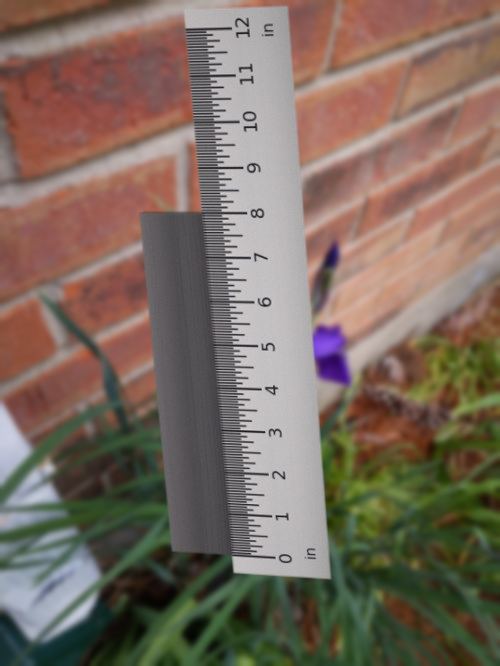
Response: 8 (in)
